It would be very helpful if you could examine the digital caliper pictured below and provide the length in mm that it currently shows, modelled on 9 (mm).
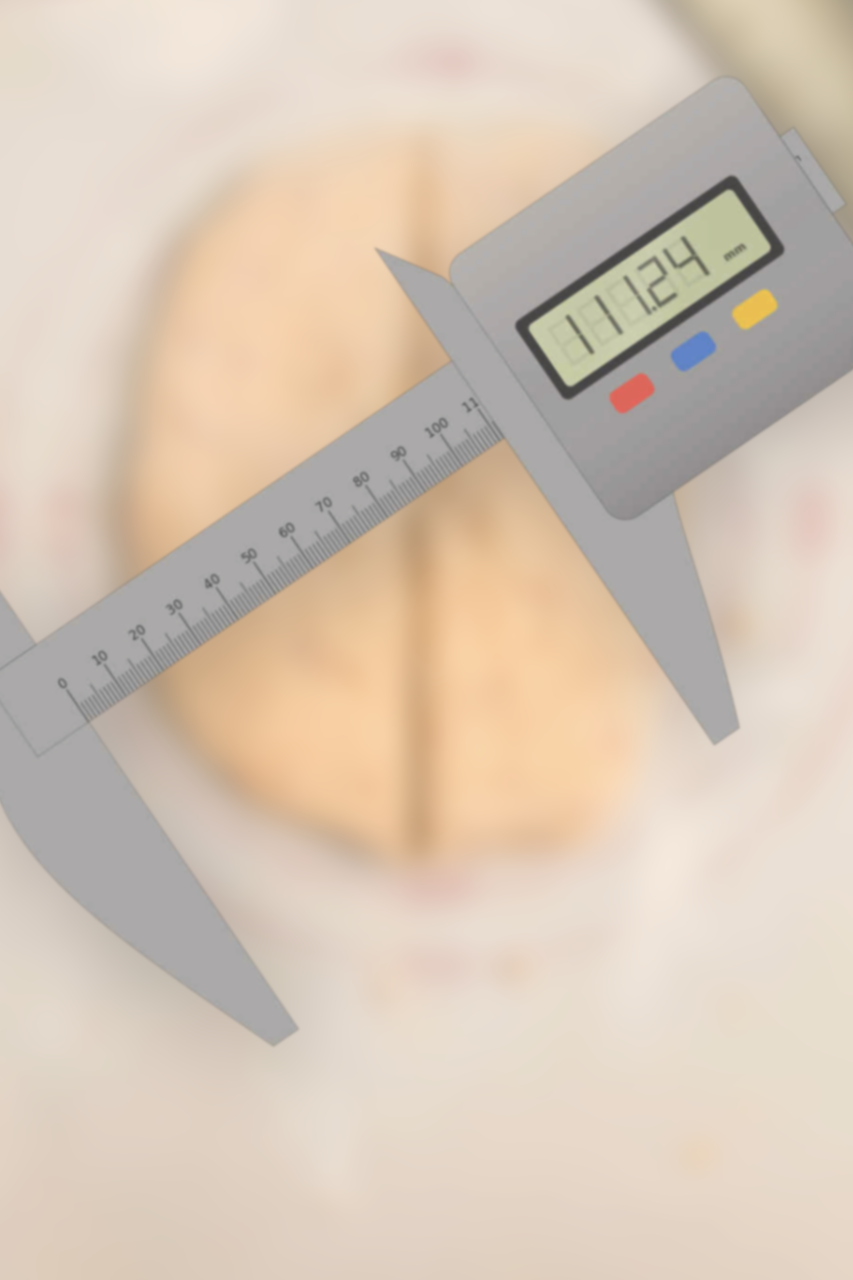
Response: 111.24 (mm)
